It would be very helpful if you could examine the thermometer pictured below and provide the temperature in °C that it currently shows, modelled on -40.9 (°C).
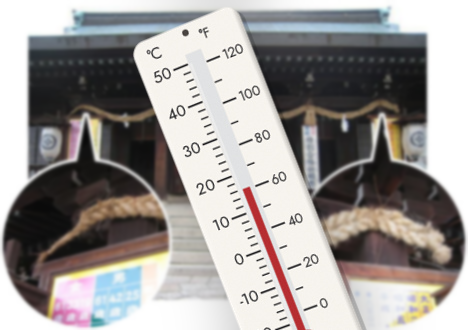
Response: 16 (°C)
